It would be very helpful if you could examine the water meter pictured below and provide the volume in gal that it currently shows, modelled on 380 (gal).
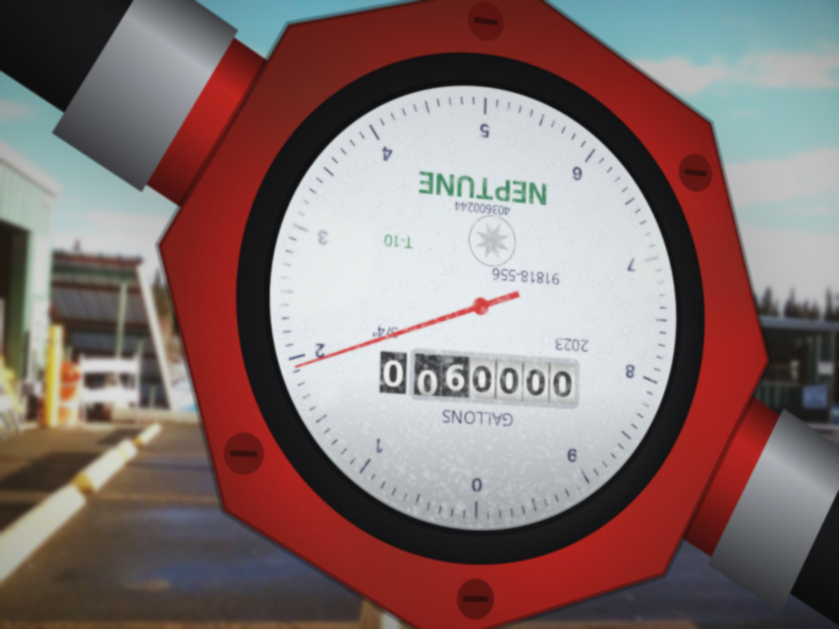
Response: 901.9 (gal)
